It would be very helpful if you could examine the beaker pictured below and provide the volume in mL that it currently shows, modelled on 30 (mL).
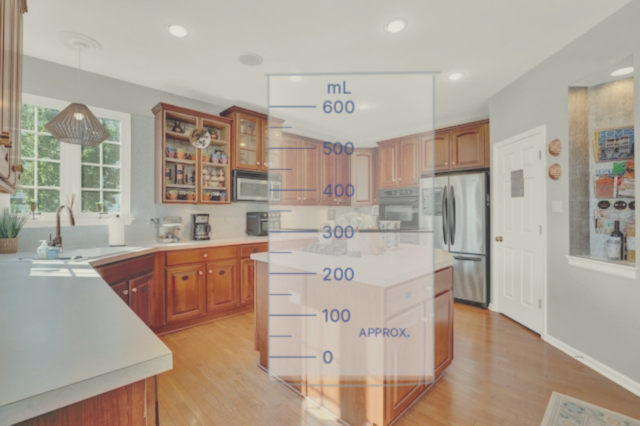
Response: 300 (mL)
